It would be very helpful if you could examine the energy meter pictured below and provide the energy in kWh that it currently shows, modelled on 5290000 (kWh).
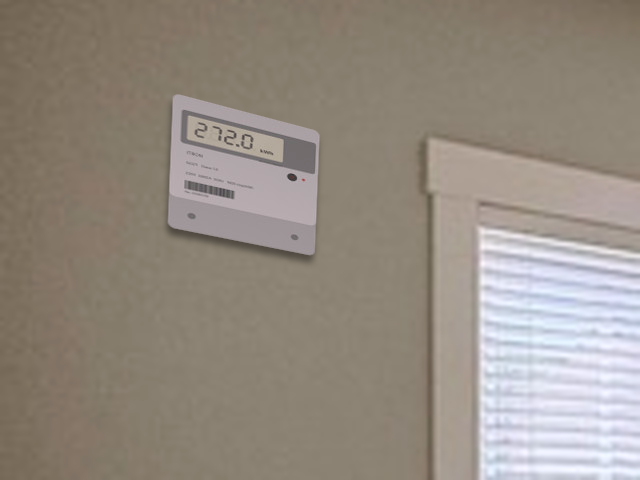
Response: 272.0 (kWh)
